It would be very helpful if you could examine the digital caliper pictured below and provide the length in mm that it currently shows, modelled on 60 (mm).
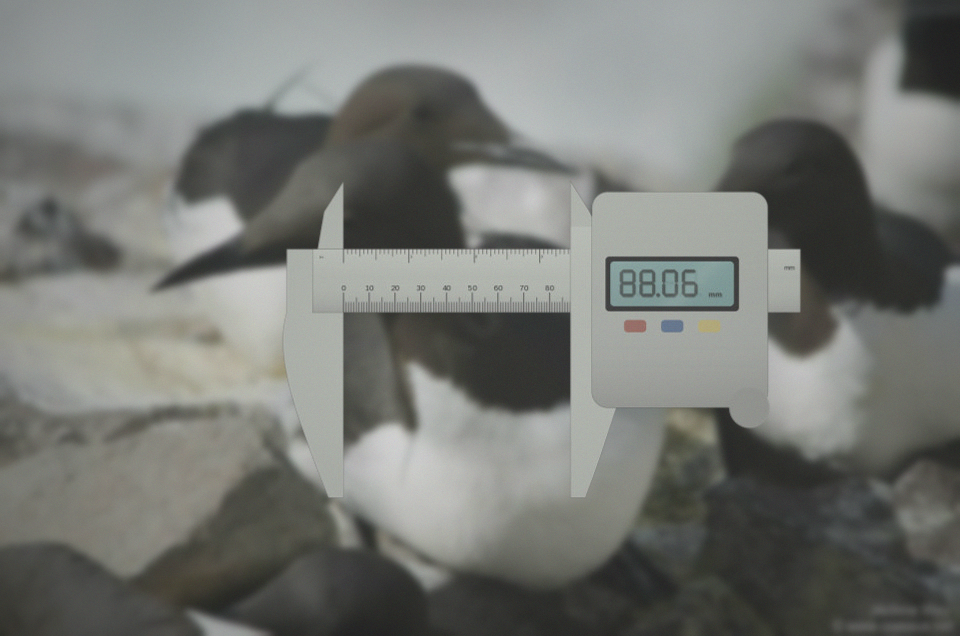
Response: 88.06 (mm)
